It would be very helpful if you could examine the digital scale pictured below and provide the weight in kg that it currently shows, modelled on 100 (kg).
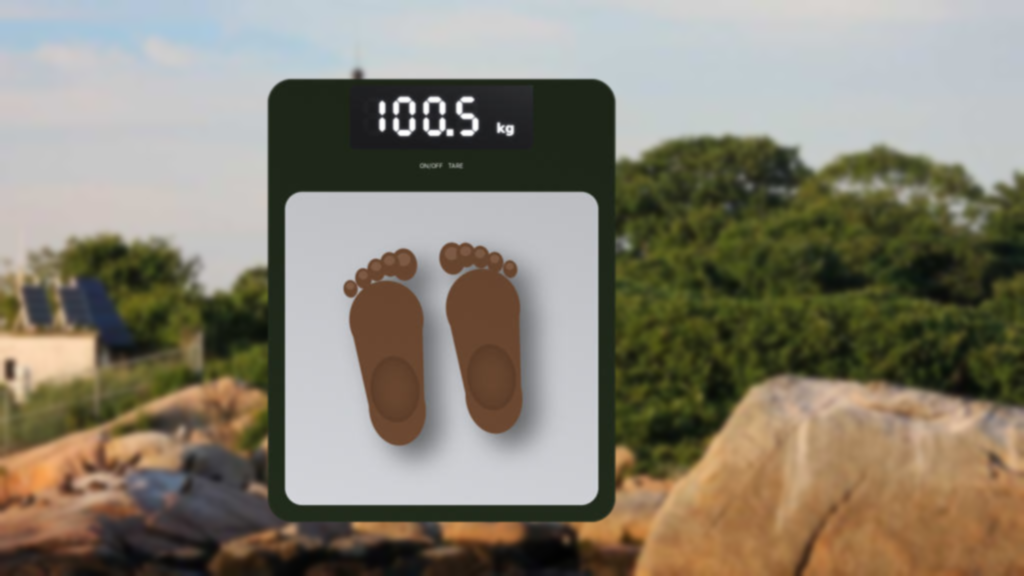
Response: 100.5 (kg)
